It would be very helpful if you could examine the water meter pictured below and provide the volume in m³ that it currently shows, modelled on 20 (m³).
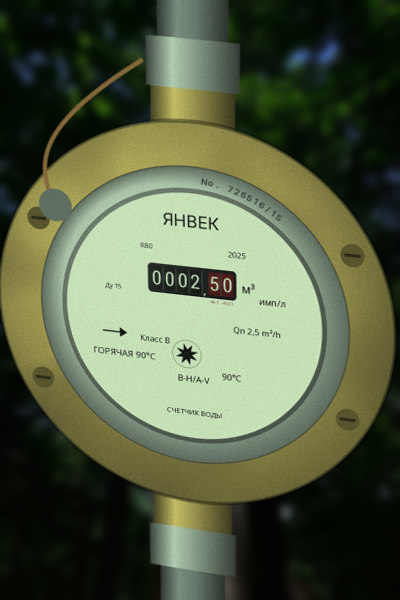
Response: 2.50 (m³)
